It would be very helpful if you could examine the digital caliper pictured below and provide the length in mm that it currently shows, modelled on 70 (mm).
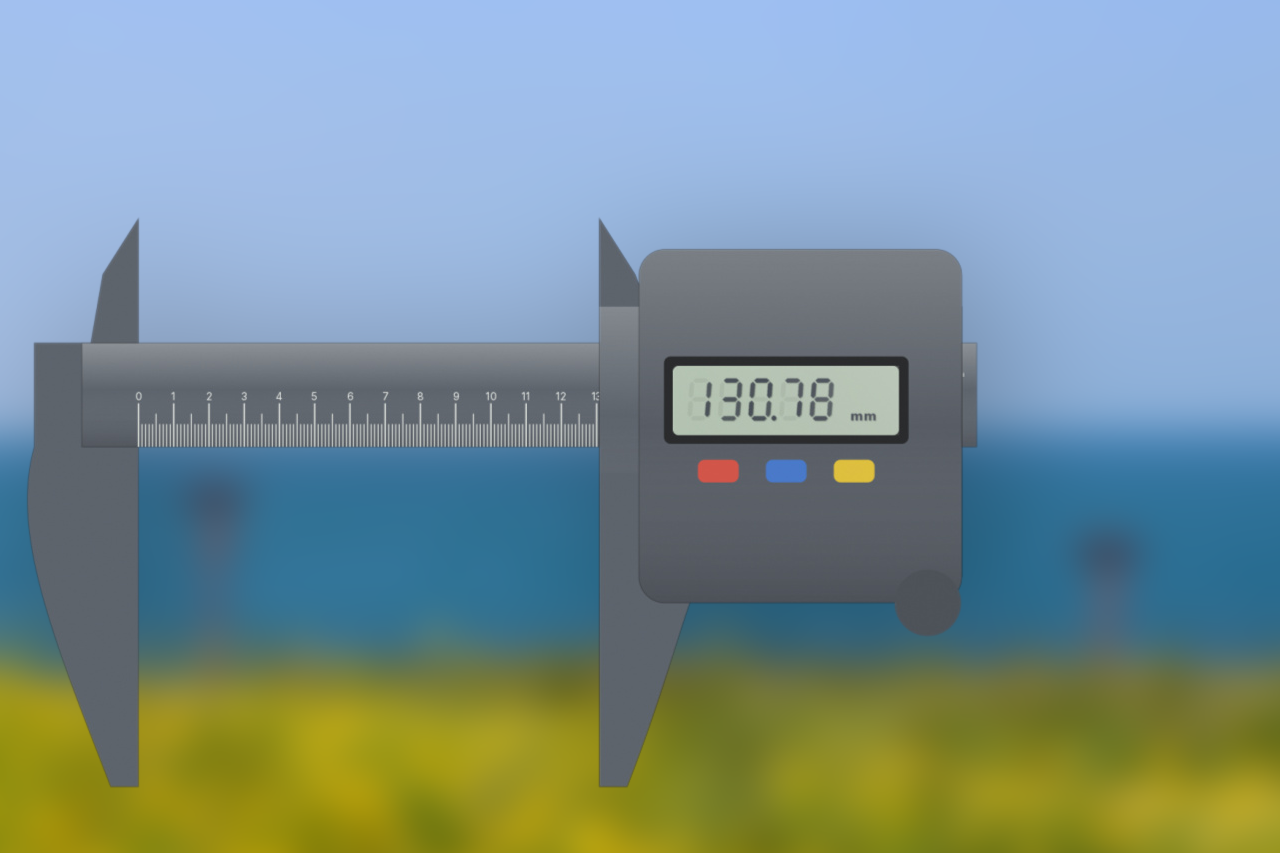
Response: 130.78 (mm)
